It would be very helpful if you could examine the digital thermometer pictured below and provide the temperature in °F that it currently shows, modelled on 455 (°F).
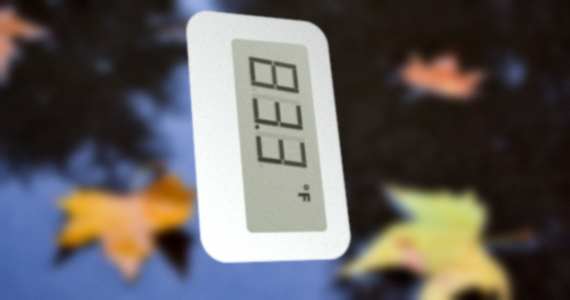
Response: 83.3 (°F)
